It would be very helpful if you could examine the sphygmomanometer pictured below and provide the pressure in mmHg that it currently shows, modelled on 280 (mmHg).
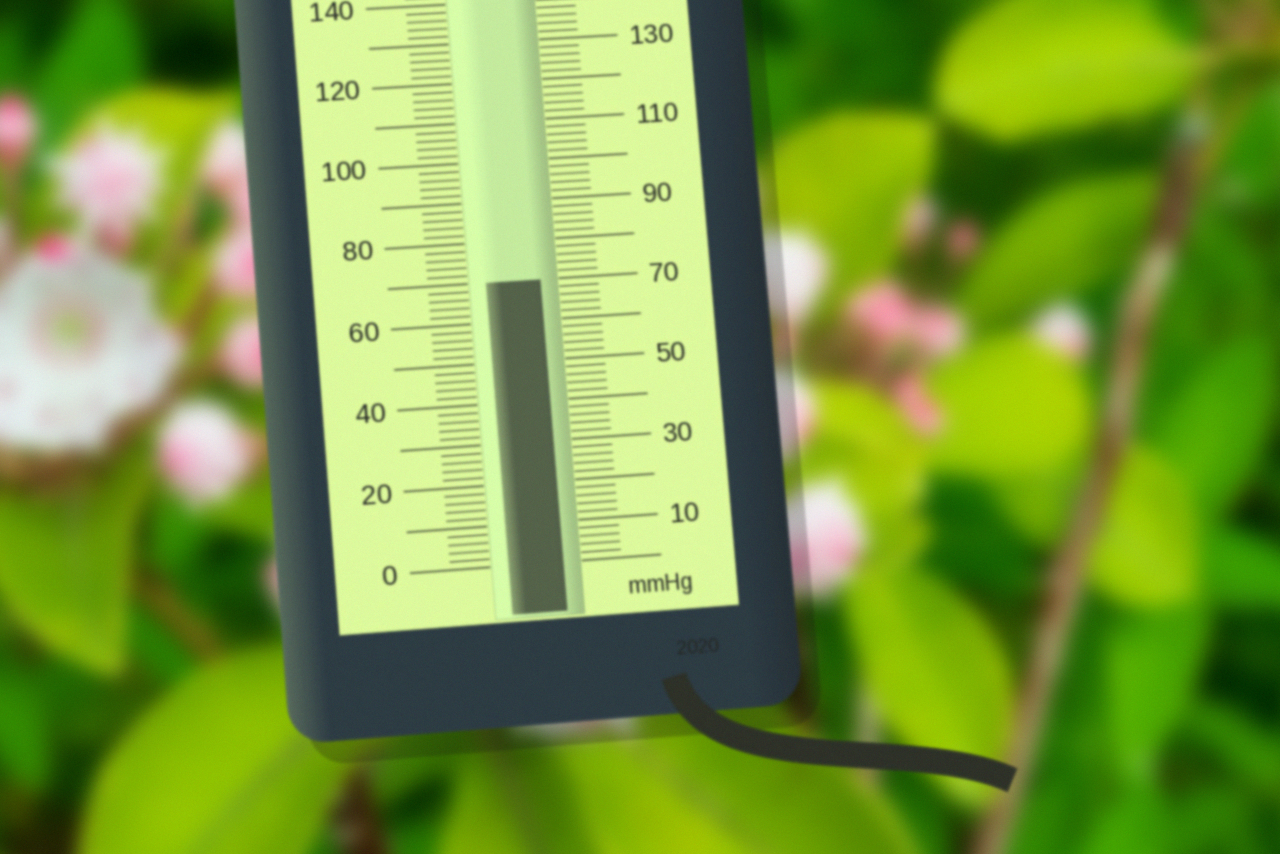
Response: 70 (mmHg)
